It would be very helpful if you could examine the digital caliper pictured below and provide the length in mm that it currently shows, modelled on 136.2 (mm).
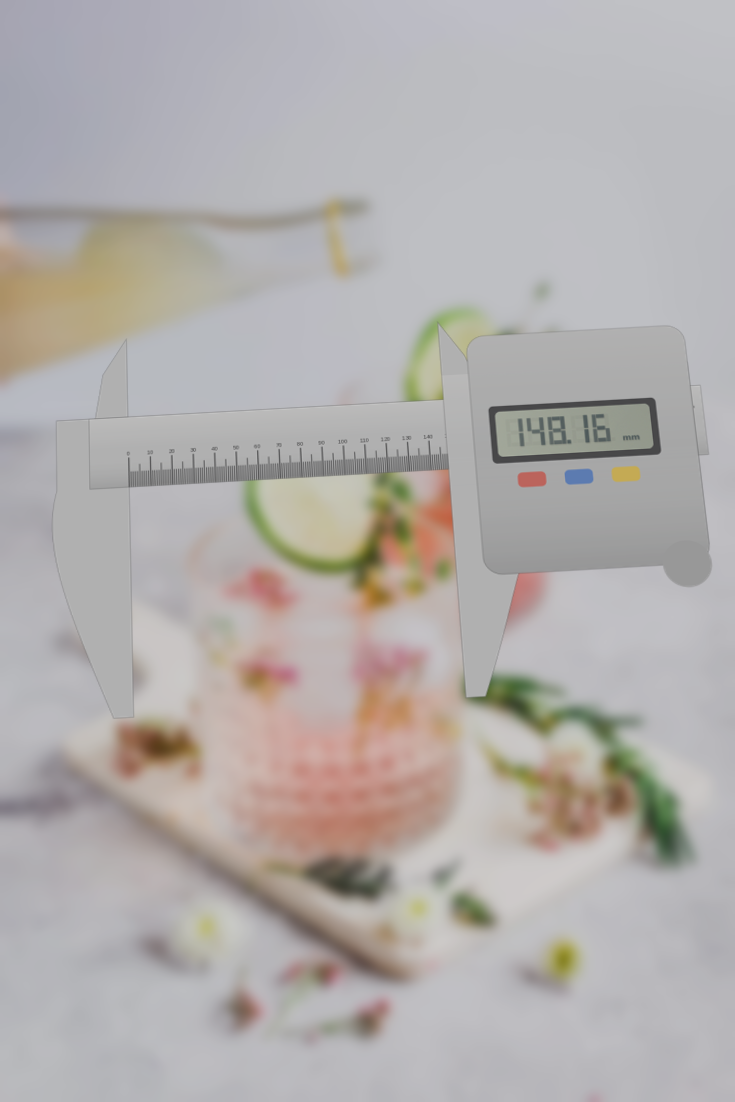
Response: 148.16 (mm)
